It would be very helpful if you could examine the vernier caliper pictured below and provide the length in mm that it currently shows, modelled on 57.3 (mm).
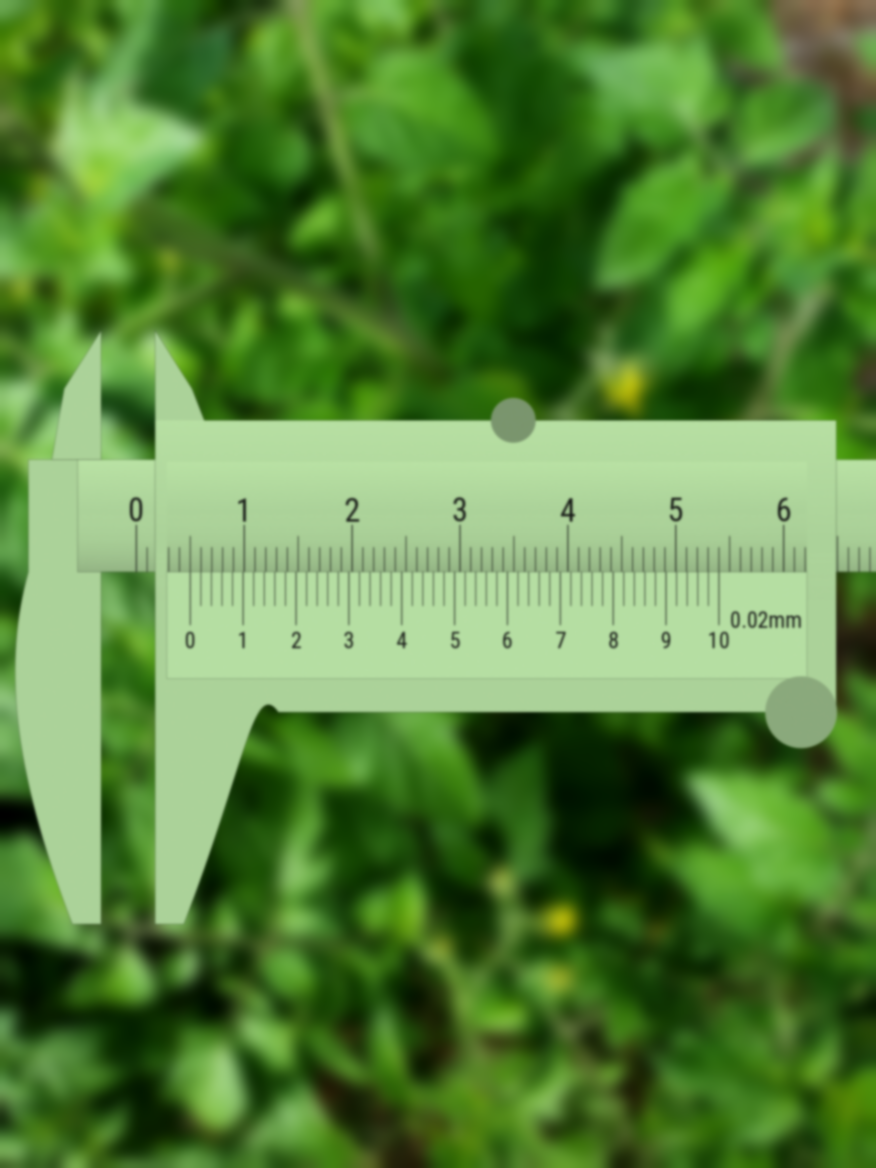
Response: 5.0 (mm)
